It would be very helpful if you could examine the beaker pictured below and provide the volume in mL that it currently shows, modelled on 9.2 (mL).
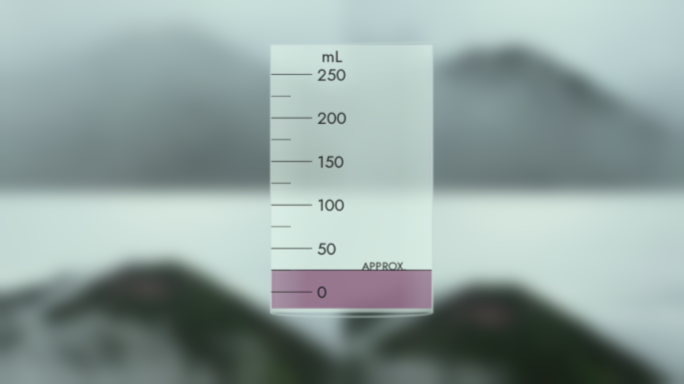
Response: 25 (mL)
